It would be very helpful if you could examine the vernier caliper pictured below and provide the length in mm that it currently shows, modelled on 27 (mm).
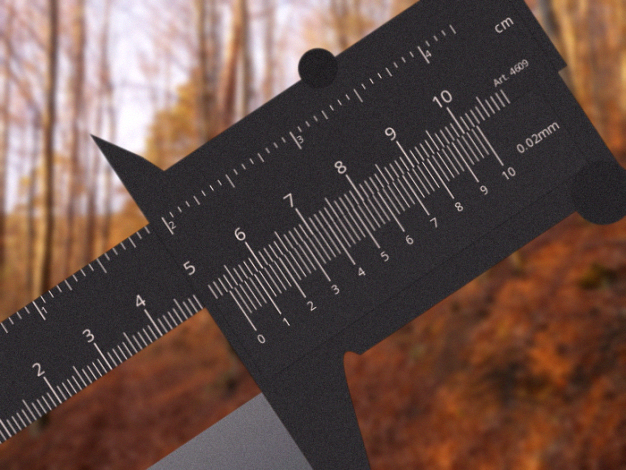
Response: 53.4 (mm)
